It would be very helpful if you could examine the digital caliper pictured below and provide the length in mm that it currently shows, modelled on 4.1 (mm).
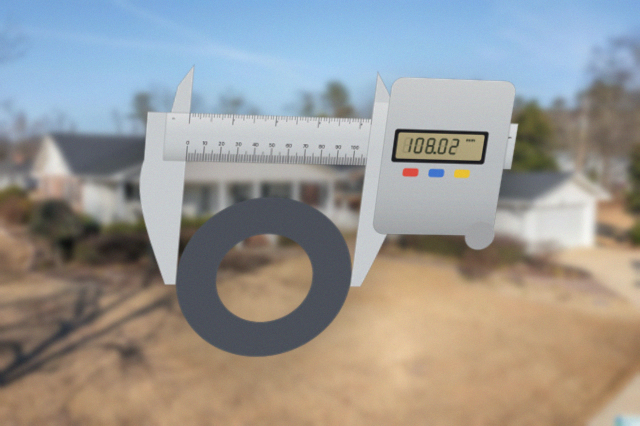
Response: 108.02 (mm)
